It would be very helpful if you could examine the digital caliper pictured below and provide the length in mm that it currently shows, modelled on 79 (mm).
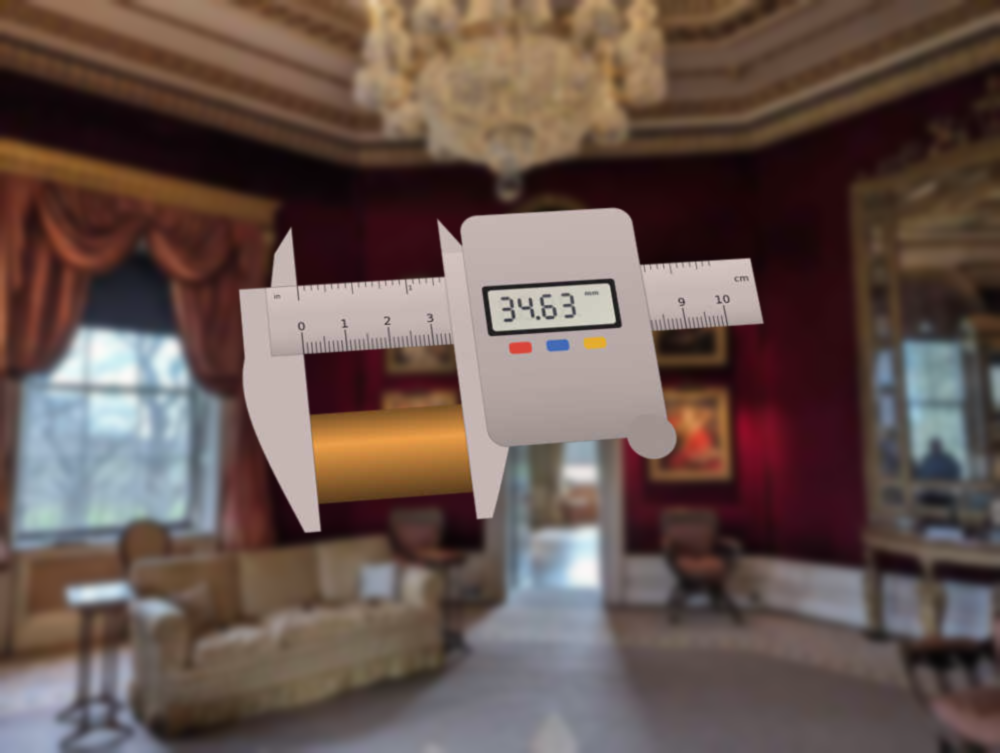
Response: 34.63 (mm)
